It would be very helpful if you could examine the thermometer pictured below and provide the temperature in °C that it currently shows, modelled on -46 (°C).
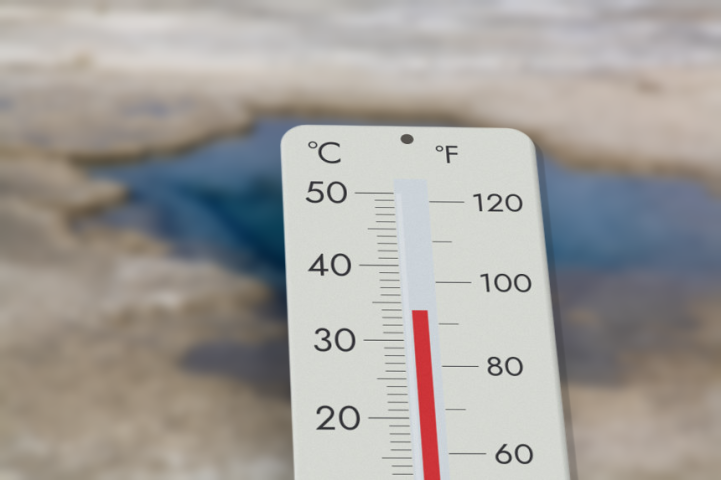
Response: 34 (°C)
